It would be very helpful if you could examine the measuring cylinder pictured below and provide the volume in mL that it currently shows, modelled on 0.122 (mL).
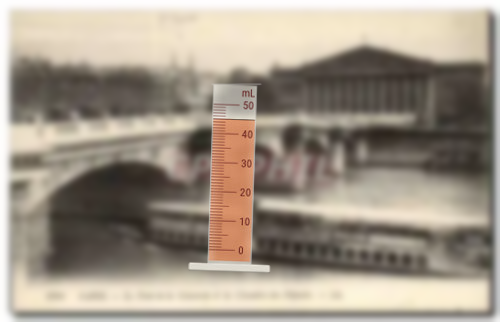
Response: 45 (mL)
